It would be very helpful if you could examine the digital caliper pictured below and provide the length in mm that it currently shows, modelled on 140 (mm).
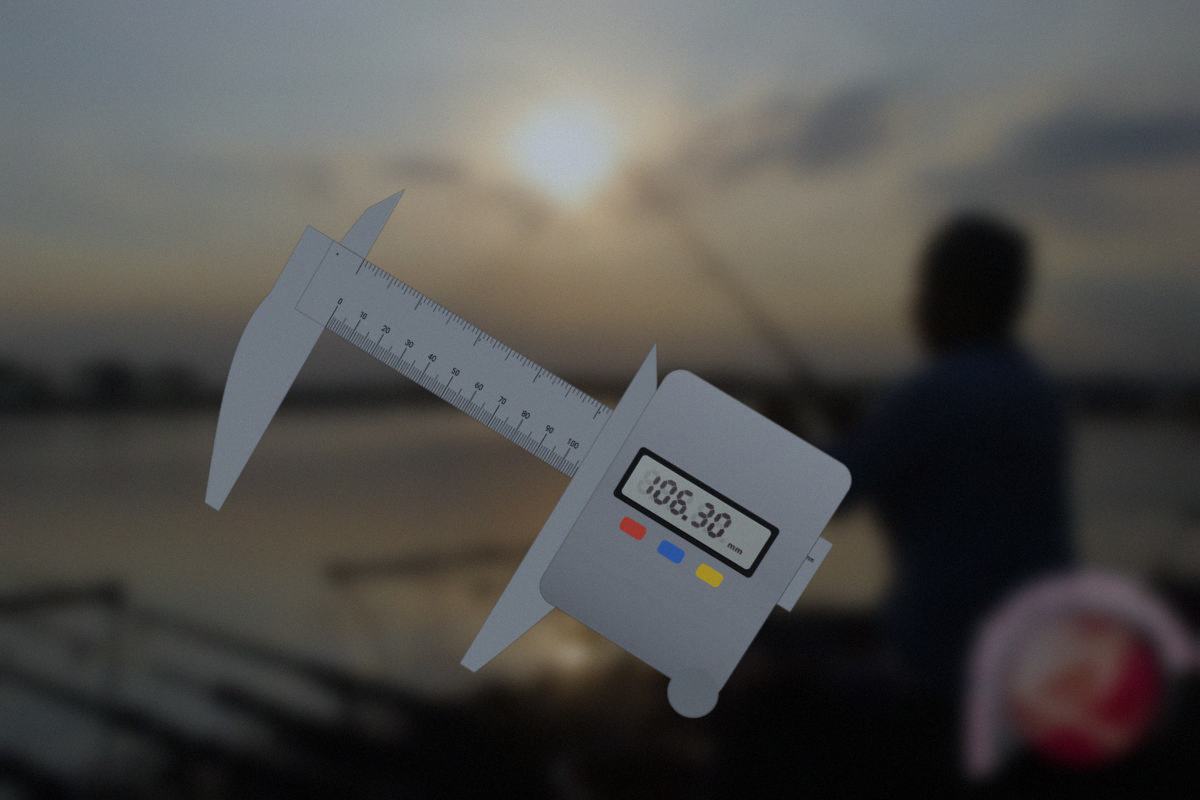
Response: 106.30 (mm)
